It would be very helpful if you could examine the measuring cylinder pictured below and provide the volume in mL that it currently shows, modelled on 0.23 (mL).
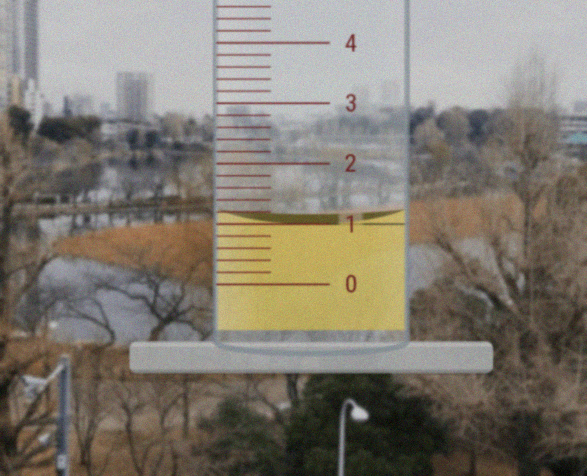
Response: 1 (mL)
